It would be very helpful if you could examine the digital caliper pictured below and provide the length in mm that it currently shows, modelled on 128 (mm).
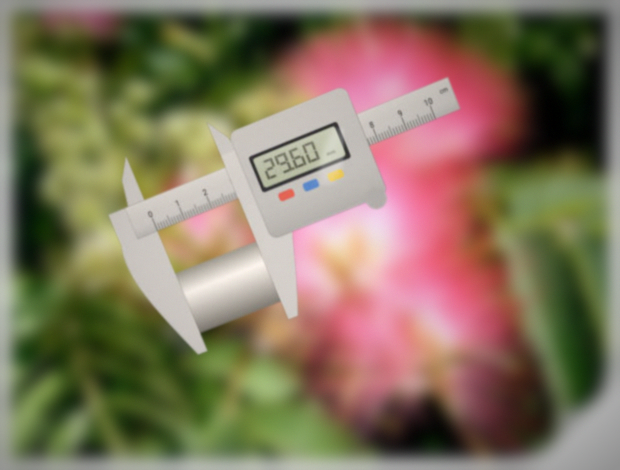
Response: 29.60 (mm)
